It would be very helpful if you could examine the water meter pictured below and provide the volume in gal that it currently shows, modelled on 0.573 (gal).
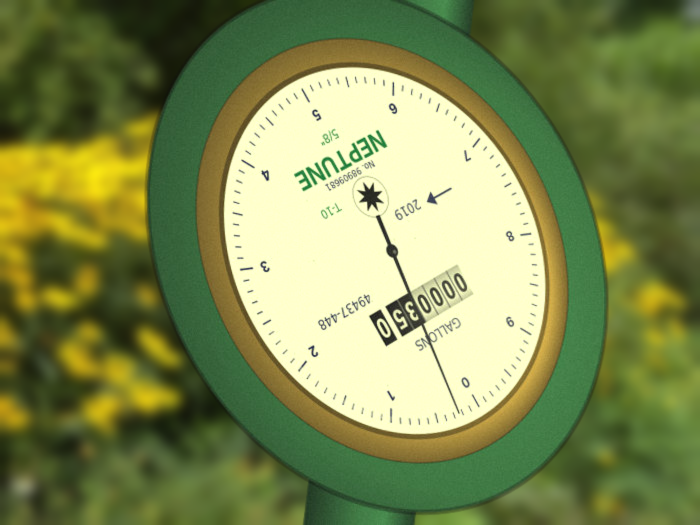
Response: 350.2 (gal)
